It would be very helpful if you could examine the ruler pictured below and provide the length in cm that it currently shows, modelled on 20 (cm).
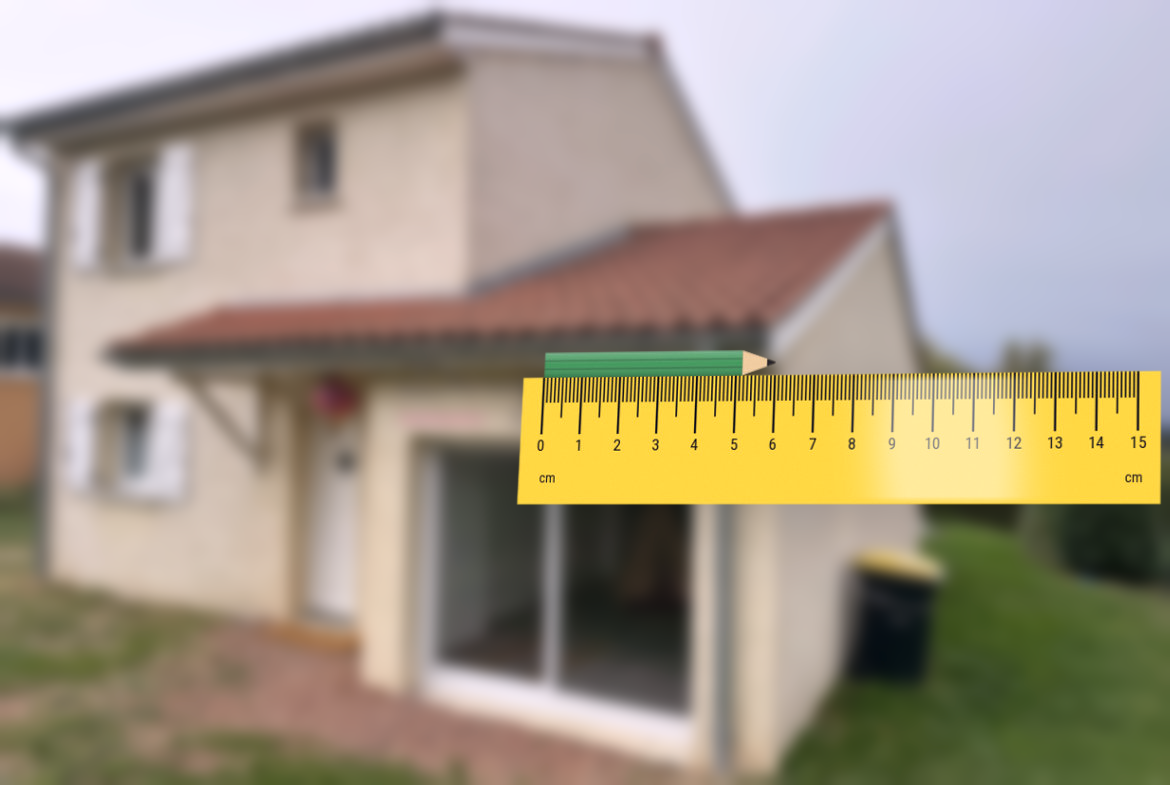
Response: 6 (cm)
